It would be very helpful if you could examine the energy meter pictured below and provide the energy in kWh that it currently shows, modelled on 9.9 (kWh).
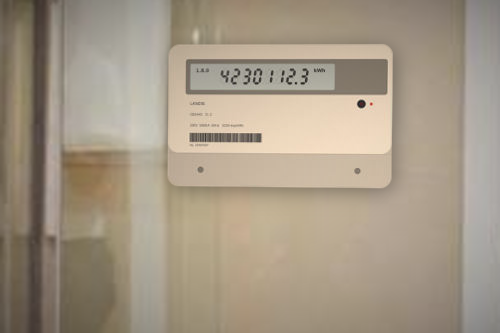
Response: 4230112.3 (kWh)
